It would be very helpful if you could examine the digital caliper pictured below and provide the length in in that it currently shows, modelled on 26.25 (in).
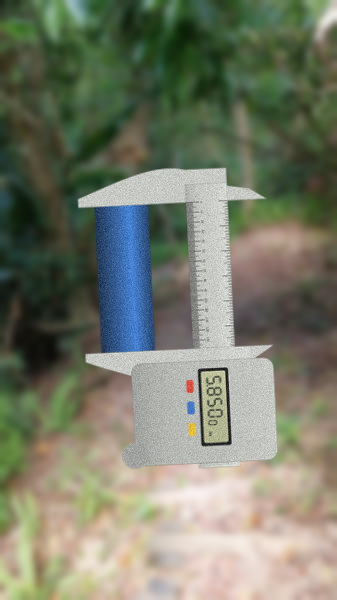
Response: 5.8500 (in)
